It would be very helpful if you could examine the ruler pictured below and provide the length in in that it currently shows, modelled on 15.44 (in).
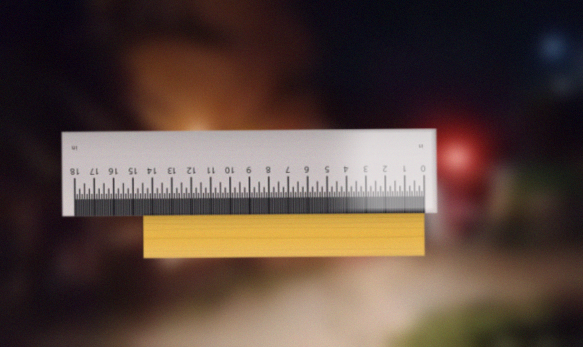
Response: 14.5 (in)
